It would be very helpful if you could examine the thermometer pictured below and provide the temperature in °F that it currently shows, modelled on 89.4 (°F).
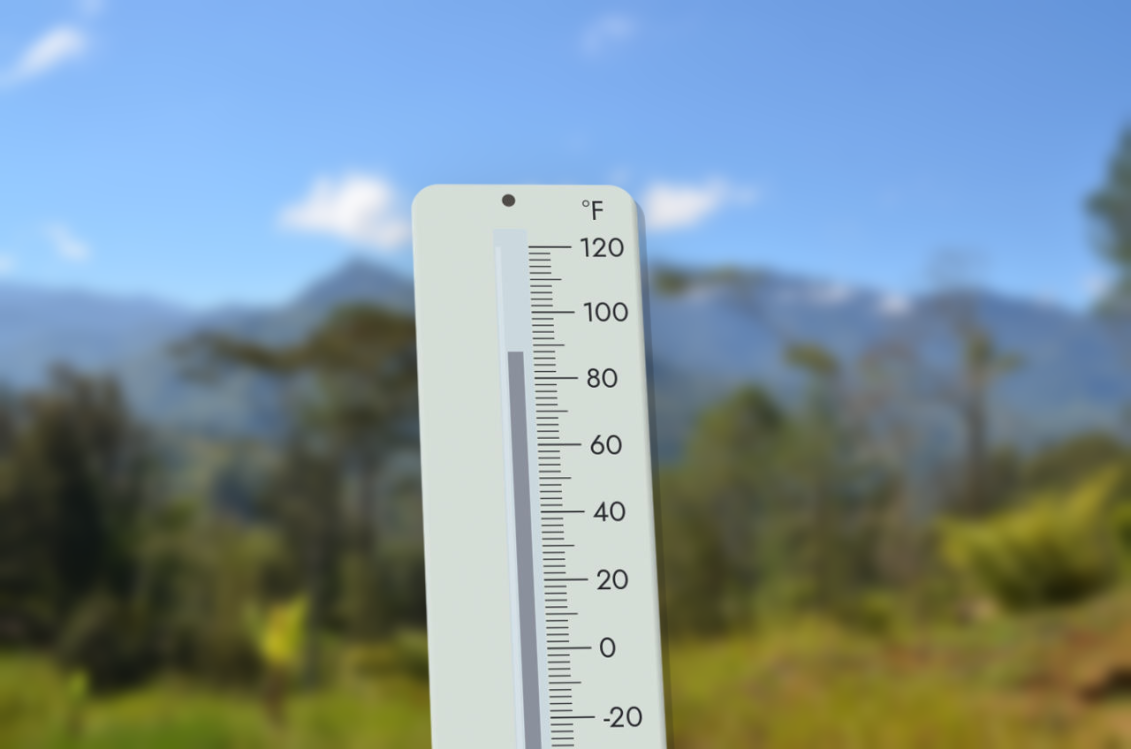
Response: 88 (°F)
